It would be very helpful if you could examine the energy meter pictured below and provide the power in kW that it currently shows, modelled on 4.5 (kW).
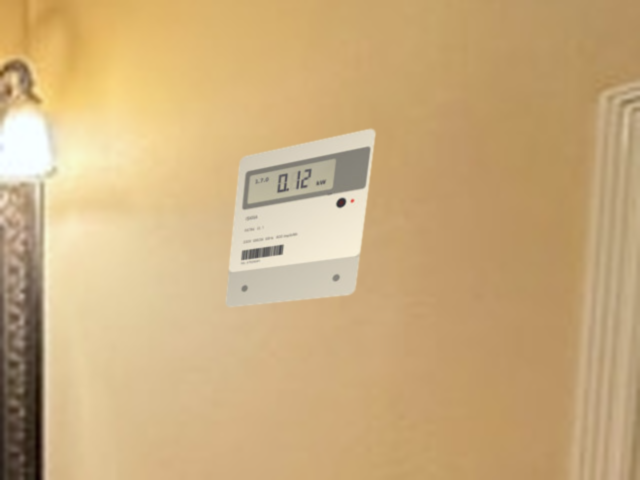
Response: 0.12 (kW)
